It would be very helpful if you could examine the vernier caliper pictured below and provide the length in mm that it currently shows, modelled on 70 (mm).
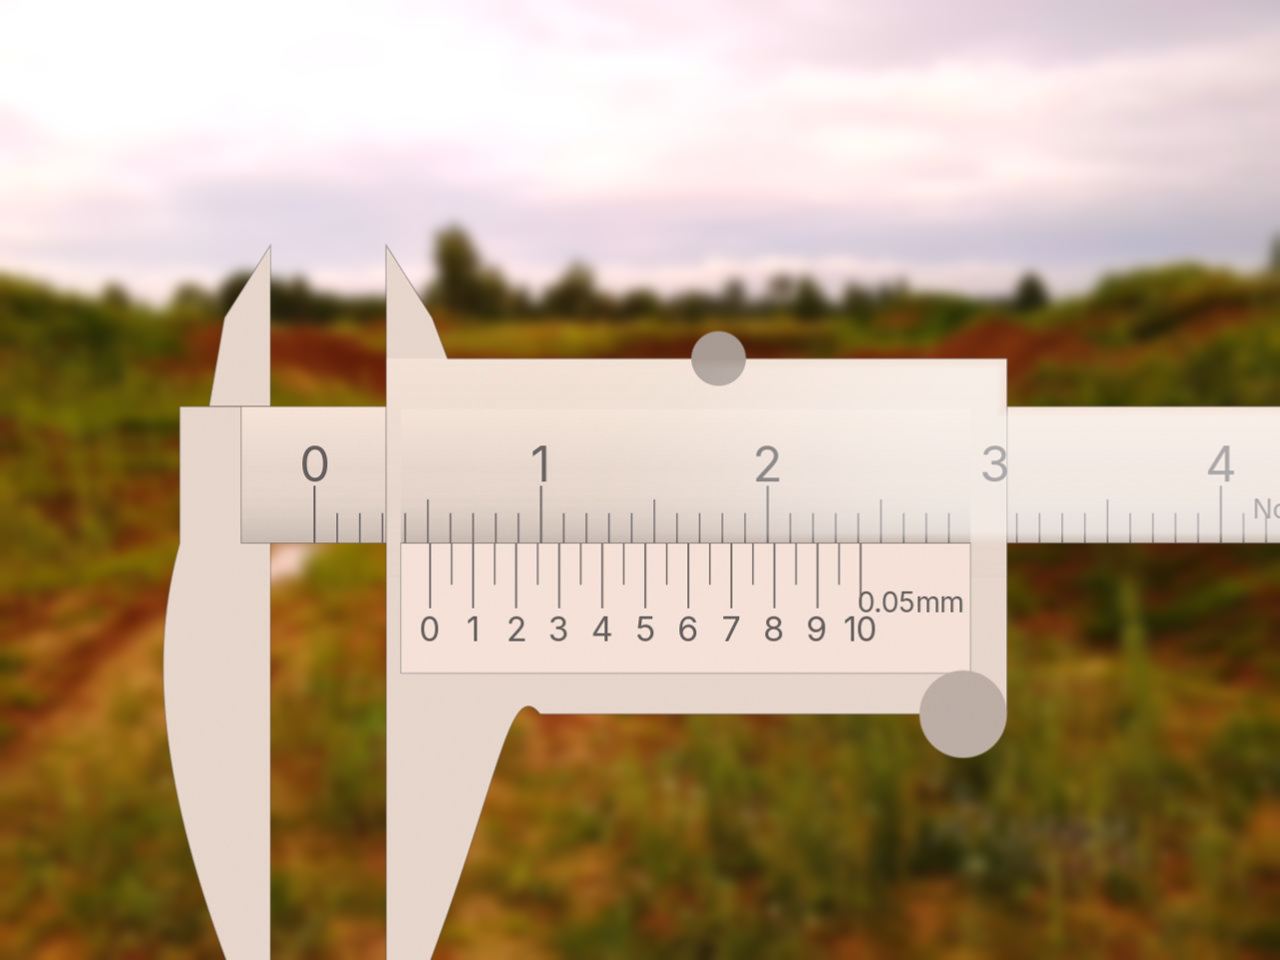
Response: 5.1 (mm)
